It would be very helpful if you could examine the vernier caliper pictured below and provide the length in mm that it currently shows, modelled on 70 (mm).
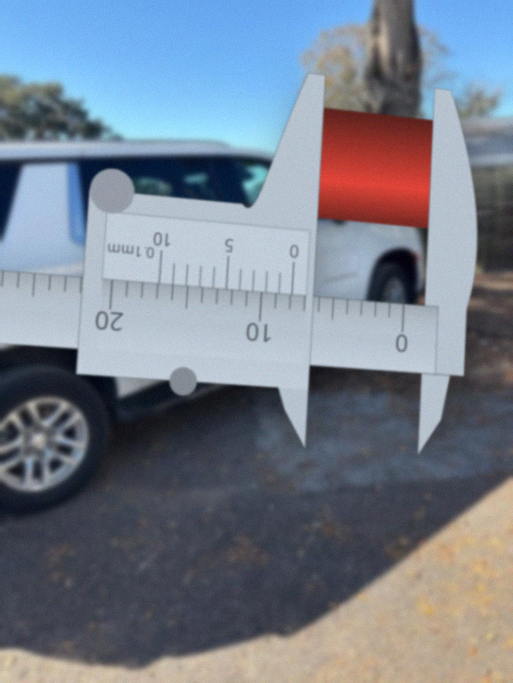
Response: 7.9 (mm)
